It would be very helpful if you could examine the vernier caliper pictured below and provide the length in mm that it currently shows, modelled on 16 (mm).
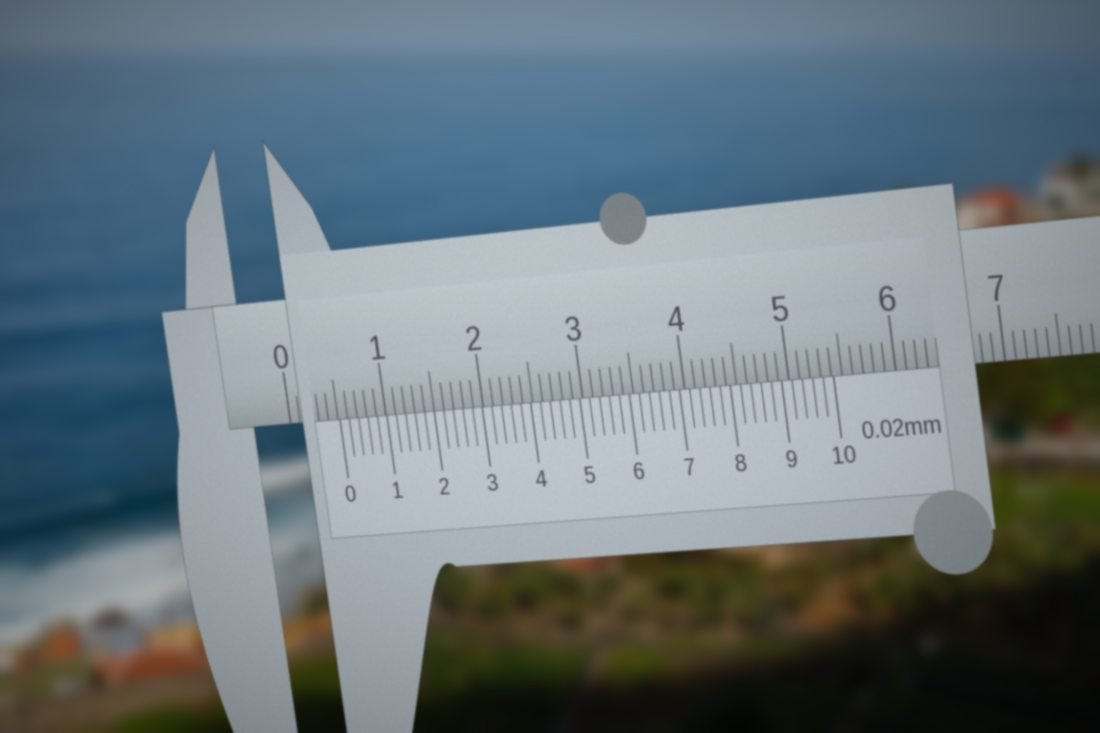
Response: 5.2 (mm)
